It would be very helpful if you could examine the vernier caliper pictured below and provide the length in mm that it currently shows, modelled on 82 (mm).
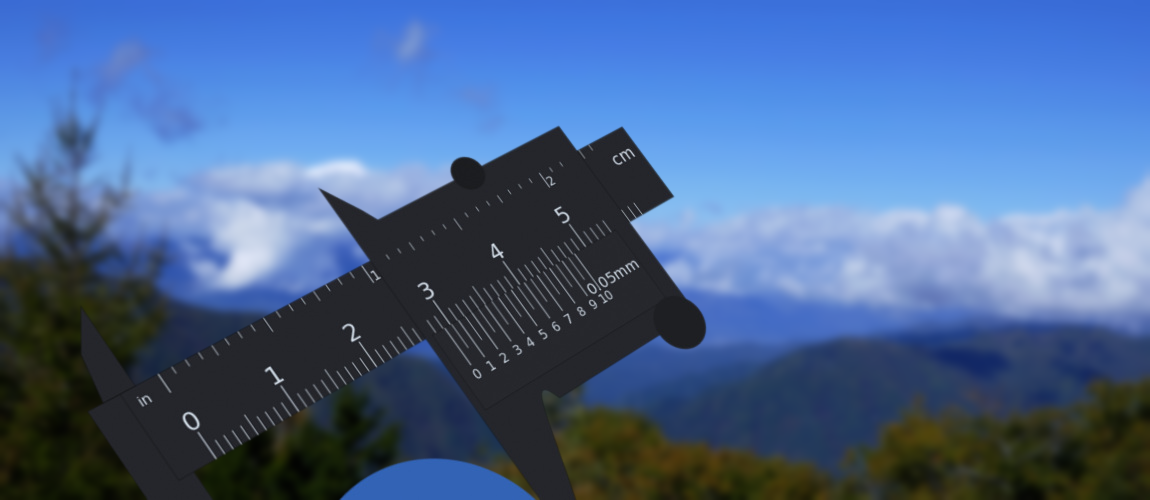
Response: 29.2 (mm)
